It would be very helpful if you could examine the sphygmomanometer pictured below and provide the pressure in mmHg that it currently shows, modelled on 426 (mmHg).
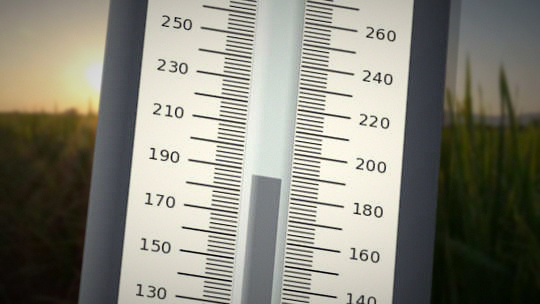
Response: 188 (mmHg)
